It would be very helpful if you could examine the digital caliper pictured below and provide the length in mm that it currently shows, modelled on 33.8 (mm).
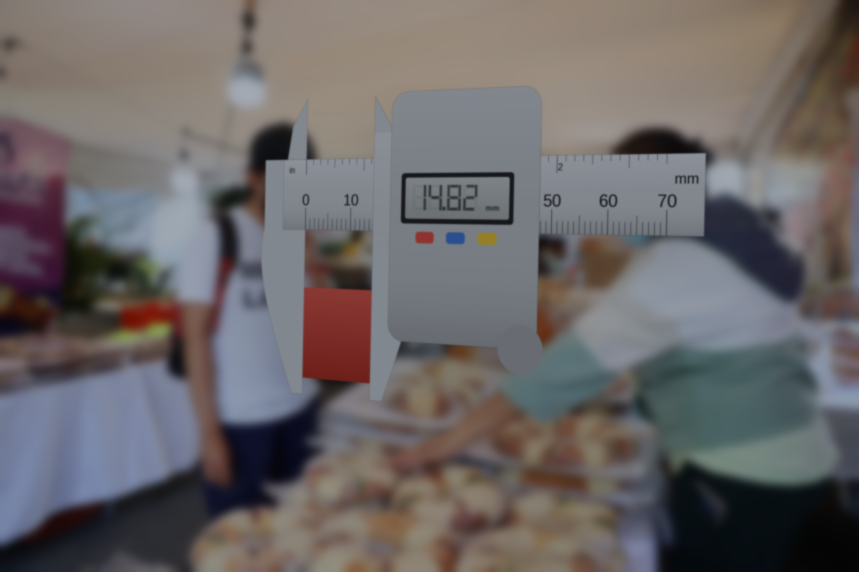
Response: 14.82 (mm)
